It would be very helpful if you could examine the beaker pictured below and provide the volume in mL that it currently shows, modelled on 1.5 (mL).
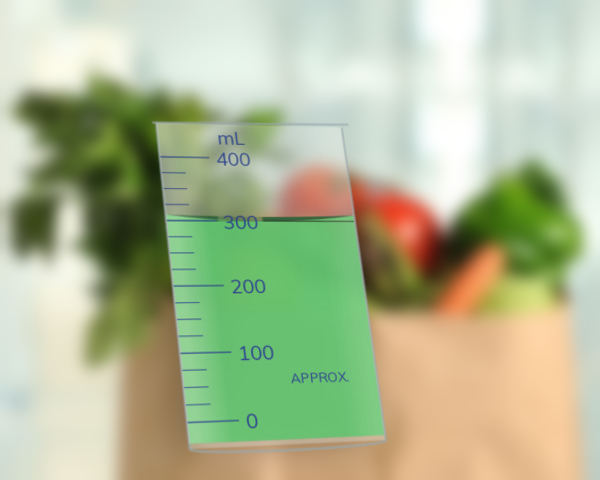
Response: 300 (mL)
